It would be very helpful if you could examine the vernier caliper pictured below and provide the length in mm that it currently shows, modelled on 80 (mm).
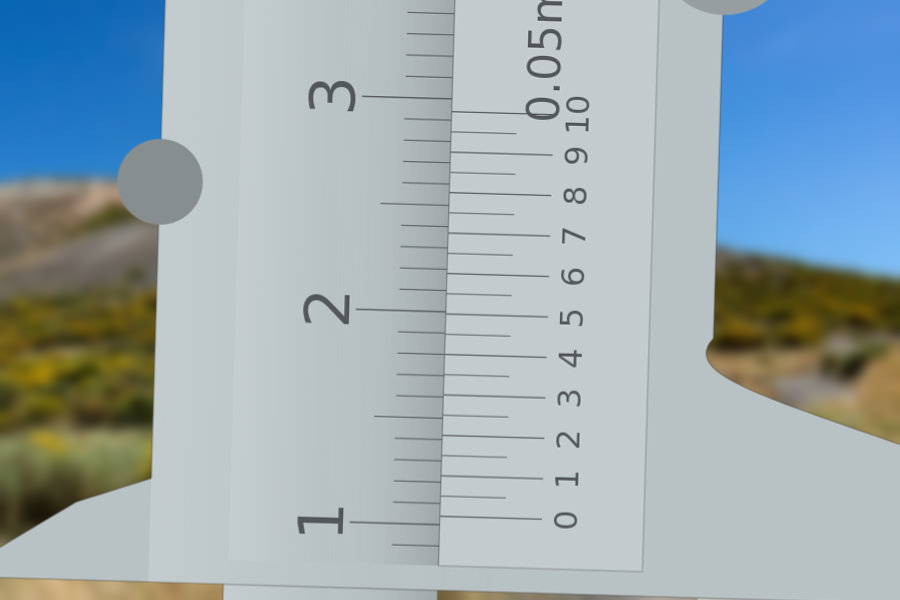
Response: 10.4 (mm)
